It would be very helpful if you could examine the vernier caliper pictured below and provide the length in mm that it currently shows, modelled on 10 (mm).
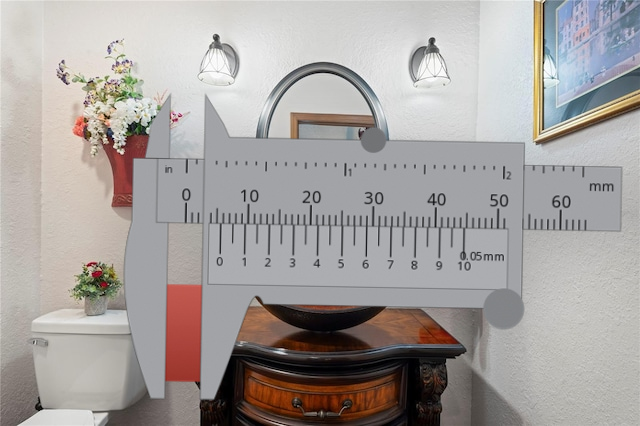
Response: 5.6 (mm)
